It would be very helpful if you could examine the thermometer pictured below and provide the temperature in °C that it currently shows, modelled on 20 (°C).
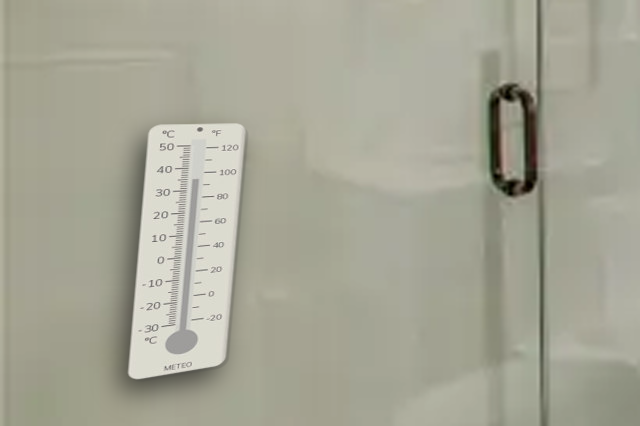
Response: 35 (°C)
